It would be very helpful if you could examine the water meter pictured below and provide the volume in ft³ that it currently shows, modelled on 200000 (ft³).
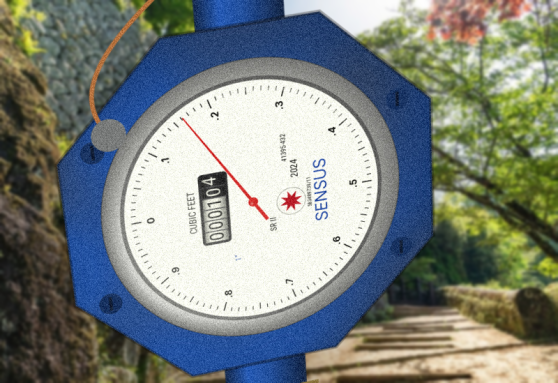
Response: 104.16 (ft³)
